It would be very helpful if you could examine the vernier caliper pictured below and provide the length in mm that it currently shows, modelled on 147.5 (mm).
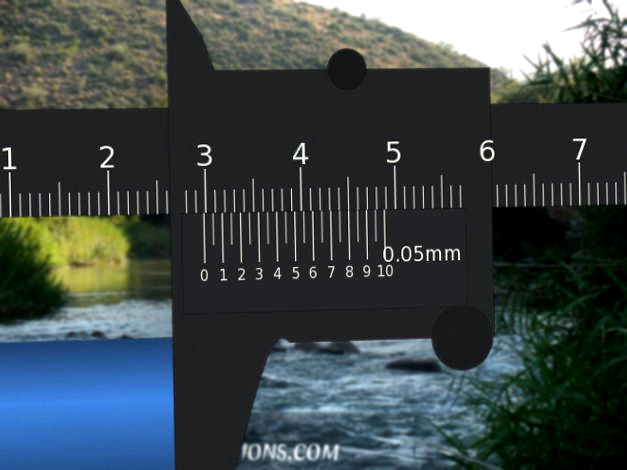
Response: 29.8 (mm)
